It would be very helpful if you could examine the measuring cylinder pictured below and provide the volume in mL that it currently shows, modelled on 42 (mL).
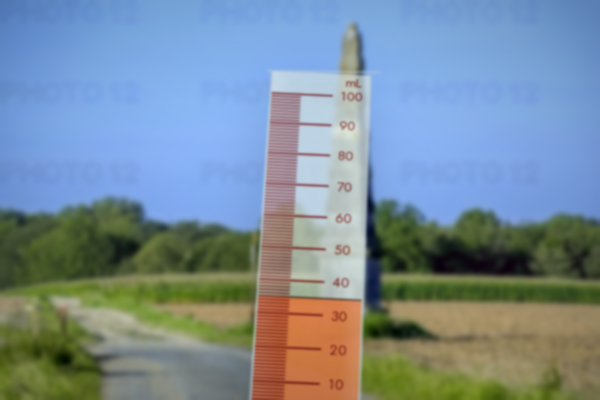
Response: 35 (mL)
